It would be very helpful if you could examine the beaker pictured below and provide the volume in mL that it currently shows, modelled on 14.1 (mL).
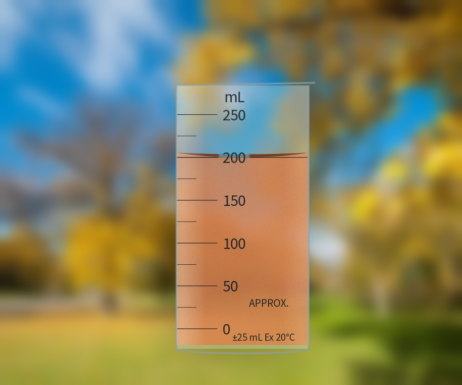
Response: 200 (mL)
